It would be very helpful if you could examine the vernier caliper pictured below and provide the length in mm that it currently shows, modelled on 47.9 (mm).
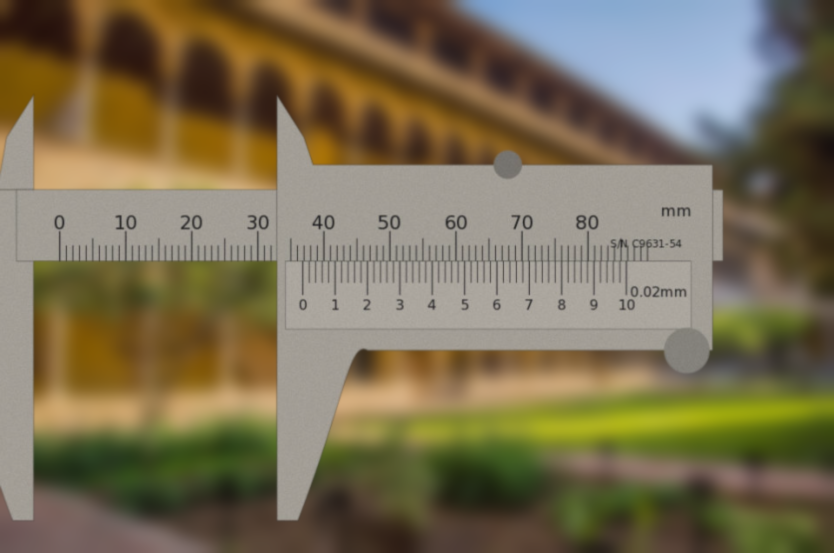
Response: 36.8 (mm)
